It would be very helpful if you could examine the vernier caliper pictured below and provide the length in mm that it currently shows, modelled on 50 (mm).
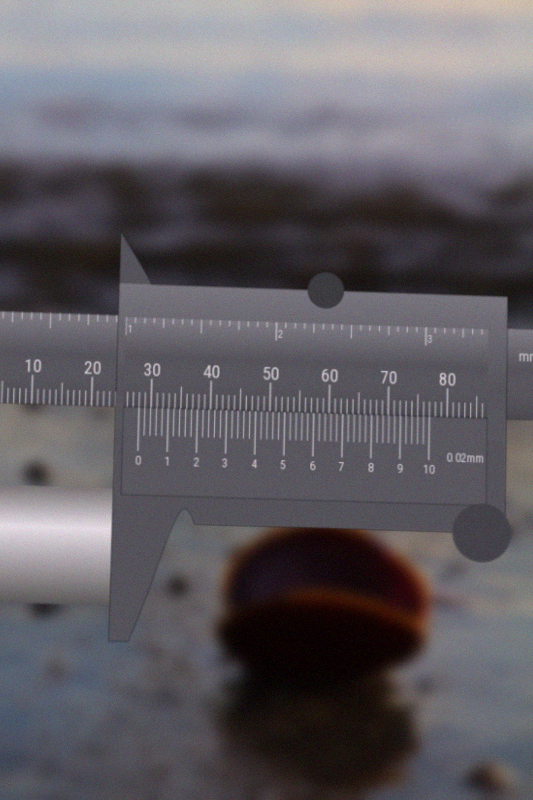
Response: 28.0 (mm)
